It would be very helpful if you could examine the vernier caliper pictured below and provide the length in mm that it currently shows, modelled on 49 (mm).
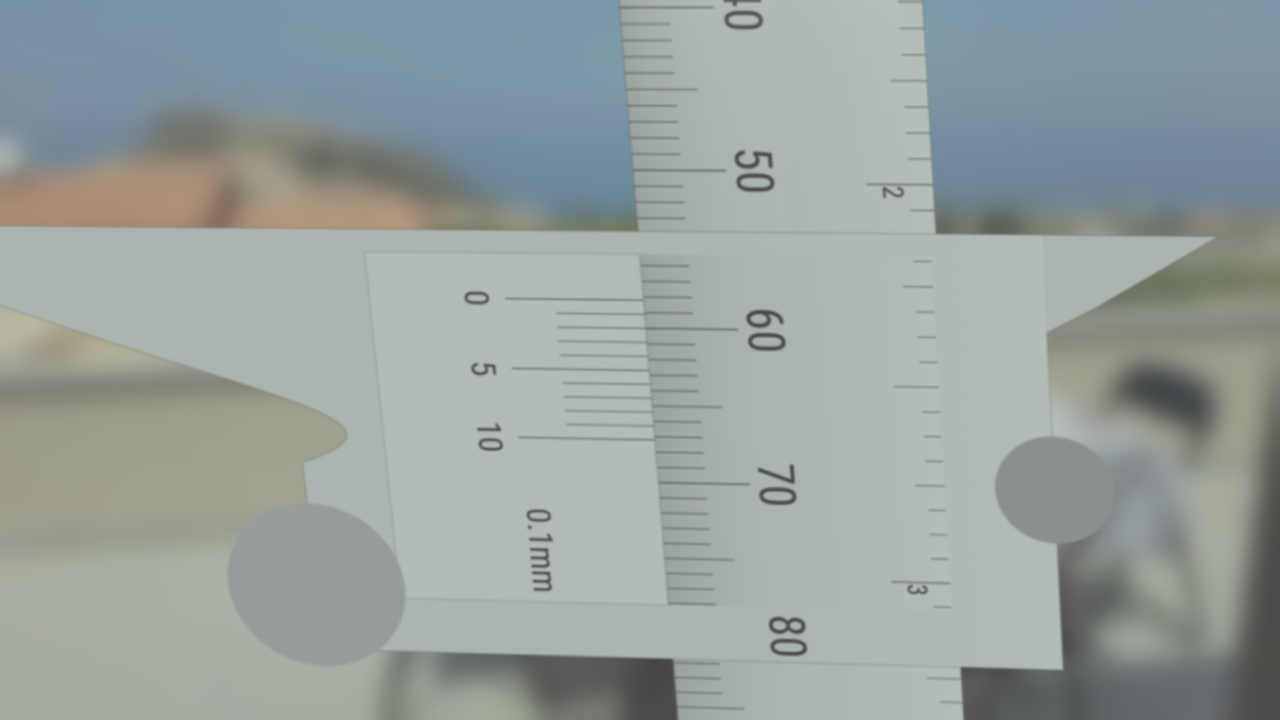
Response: 58.2 (mm)
